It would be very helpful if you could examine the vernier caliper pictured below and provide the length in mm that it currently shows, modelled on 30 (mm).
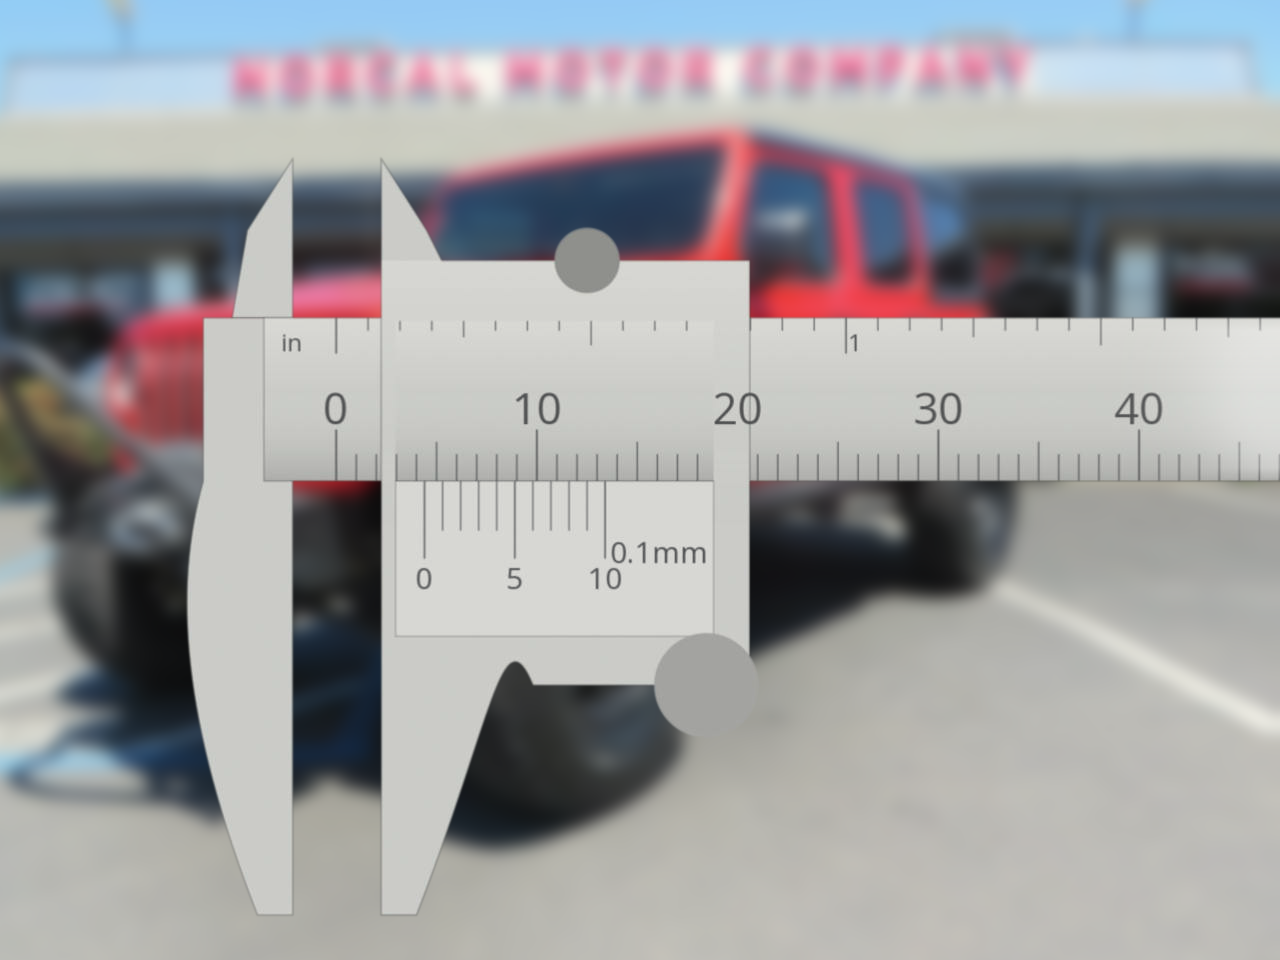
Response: 4.4 (mm)
